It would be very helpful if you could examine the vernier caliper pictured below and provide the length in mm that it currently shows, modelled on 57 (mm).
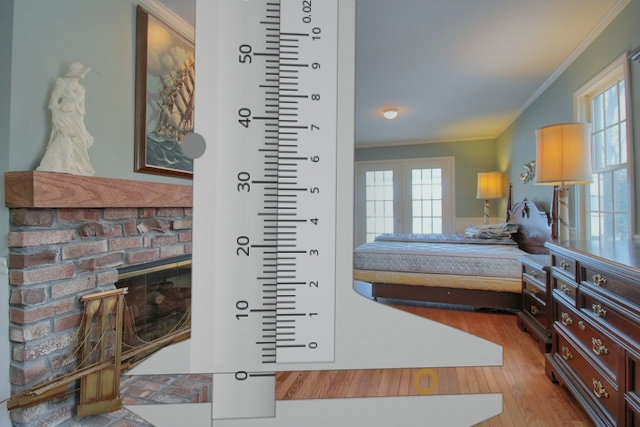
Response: 4.4 (mm)
